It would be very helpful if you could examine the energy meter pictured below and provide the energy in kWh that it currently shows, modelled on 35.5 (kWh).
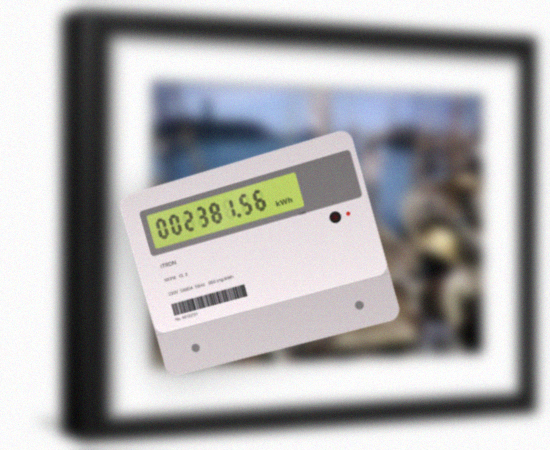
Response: 2381.56 (kWh)
